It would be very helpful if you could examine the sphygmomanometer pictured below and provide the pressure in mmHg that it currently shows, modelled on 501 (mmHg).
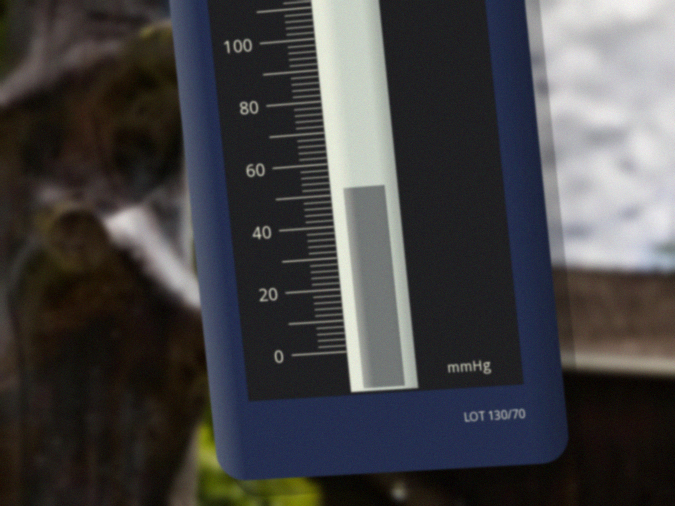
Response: 52 (mmHg)
